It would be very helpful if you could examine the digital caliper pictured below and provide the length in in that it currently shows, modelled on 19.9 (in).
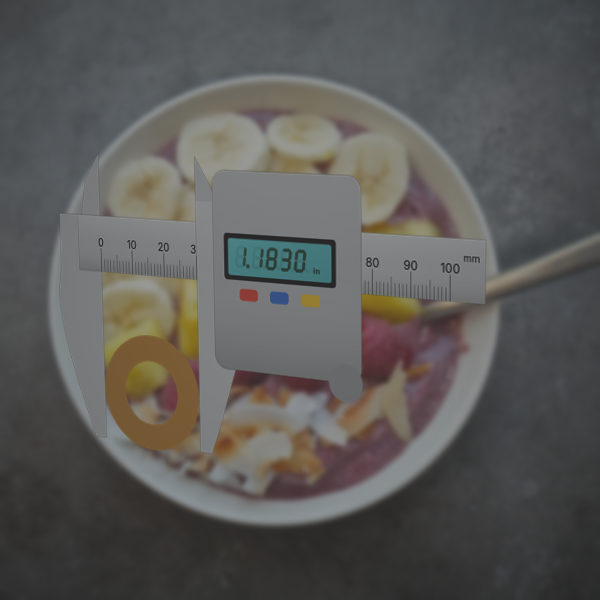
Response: 1.1830 (in)
